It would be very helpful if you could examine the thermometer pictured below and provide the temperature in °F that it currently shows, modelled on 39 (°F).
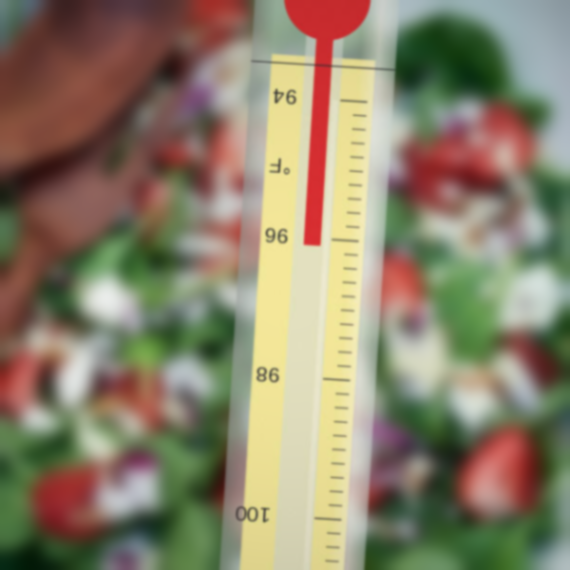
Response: 96.1 (°F)
